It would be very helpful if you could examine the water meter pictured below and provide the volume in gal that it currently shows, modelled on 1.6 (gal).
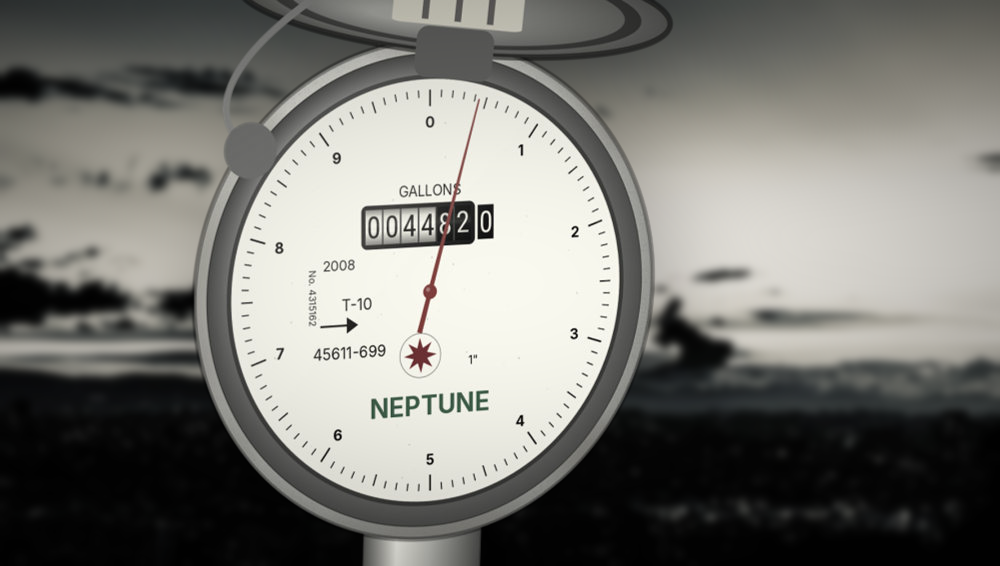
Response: 44820.4 (gal)
